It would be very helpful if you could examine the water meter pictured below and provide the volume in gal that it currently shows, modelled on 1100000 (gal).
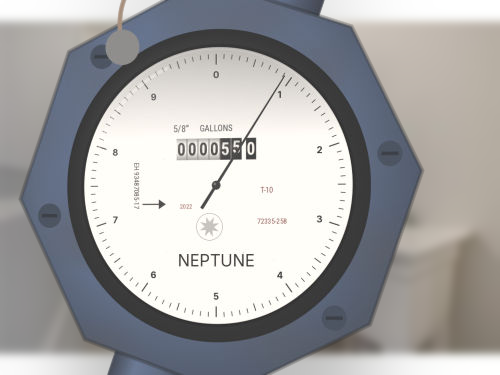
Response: 550.9 (gal)
